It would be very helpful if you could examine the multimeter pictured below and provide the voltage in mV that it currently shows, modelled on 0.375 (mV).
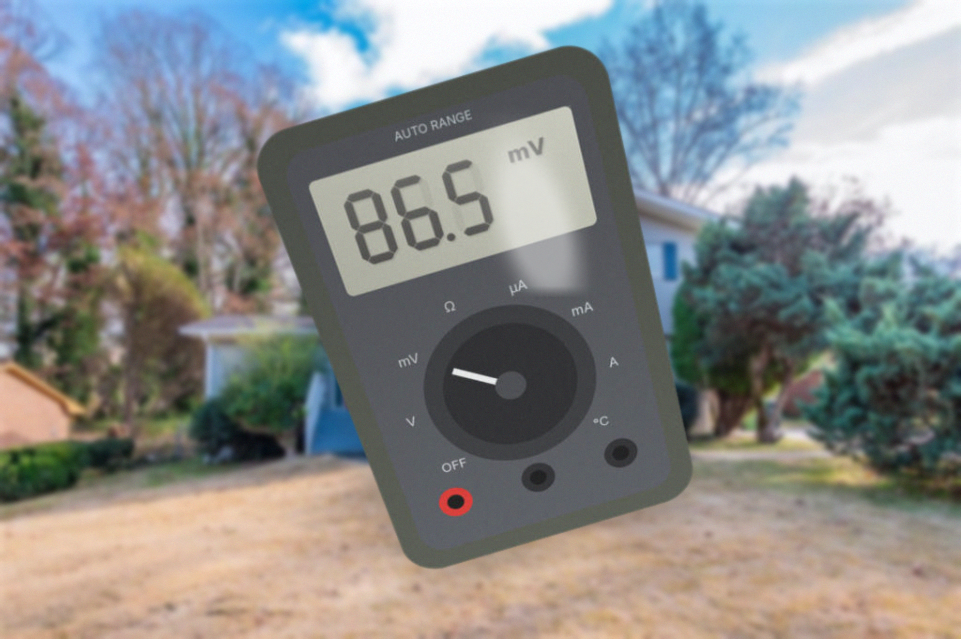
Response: 86.5 (mV)
